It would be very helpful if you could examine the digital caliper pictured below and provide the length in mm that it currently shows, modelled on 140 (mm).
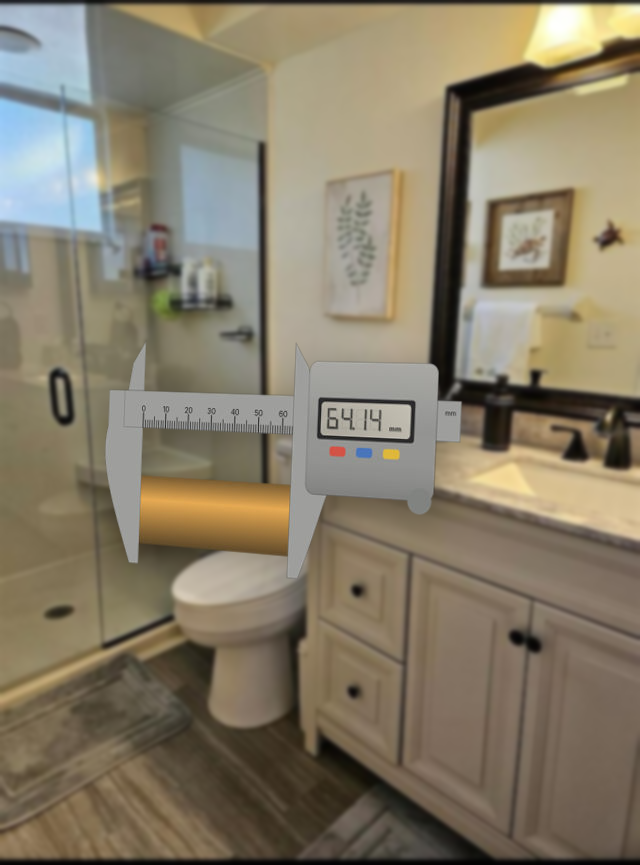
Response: 64.14 (mm)
